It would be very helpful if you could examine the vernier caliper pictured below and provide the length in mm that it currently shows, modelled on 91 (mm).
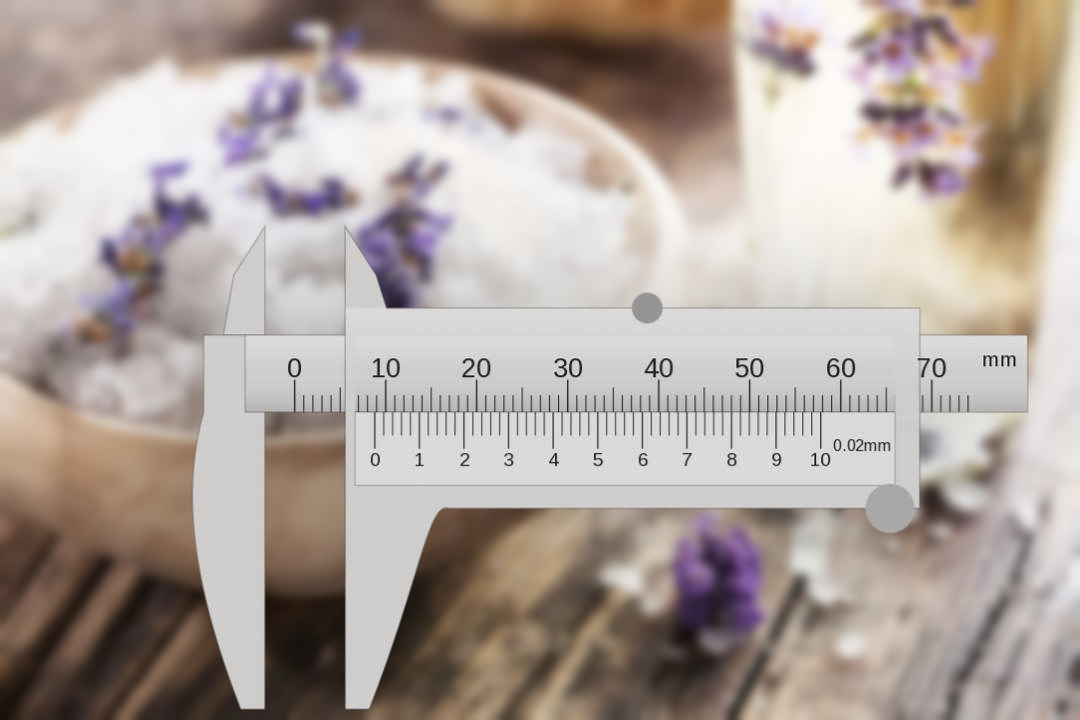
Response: 8.8 (mm)
